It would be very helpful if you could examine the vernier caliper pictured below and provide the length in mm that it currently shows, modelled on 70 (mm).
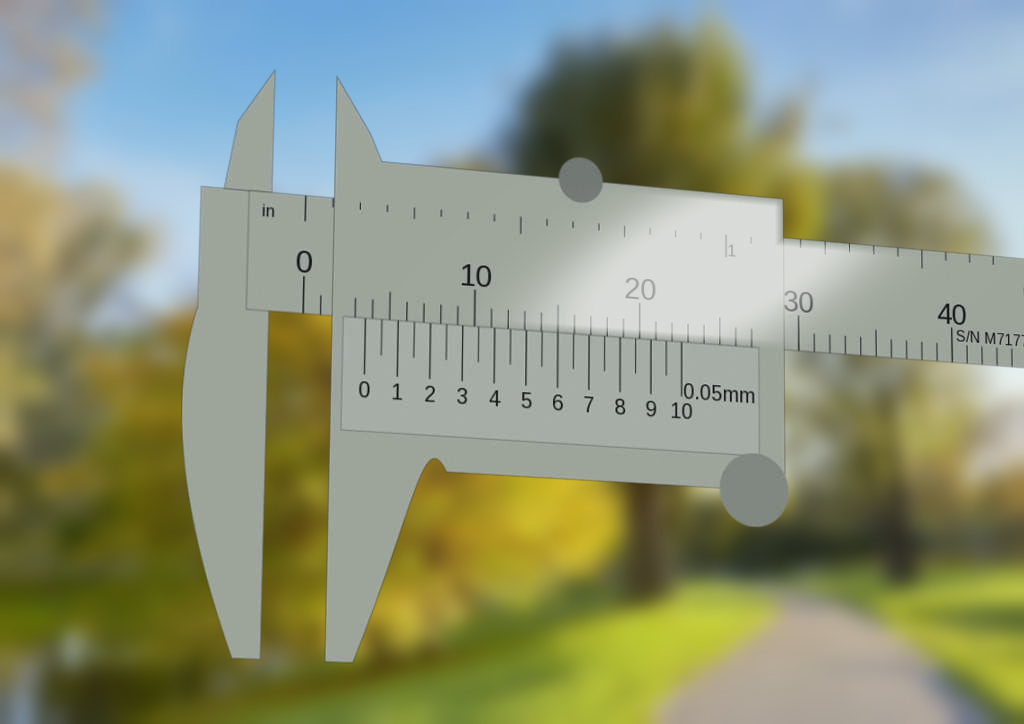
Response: 3.6 (mm)
